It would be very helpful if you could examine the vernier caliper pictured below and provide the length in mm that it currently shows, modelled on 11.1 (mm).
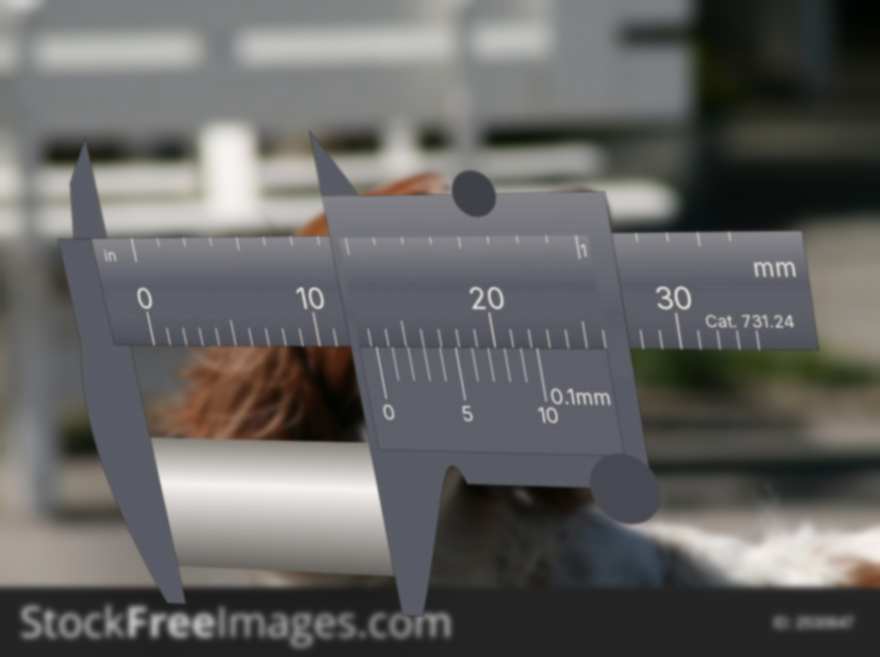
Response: 13.3 (mm)
